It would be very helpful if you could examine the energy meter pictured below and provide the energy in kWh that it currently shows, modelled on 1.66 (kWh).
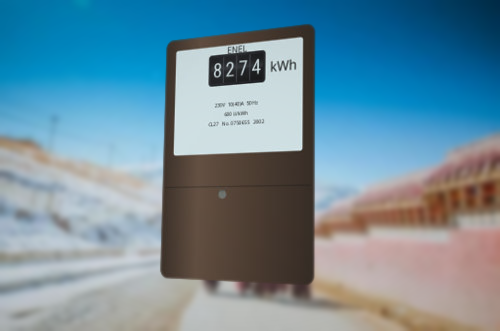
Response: 8274 (kWh)
